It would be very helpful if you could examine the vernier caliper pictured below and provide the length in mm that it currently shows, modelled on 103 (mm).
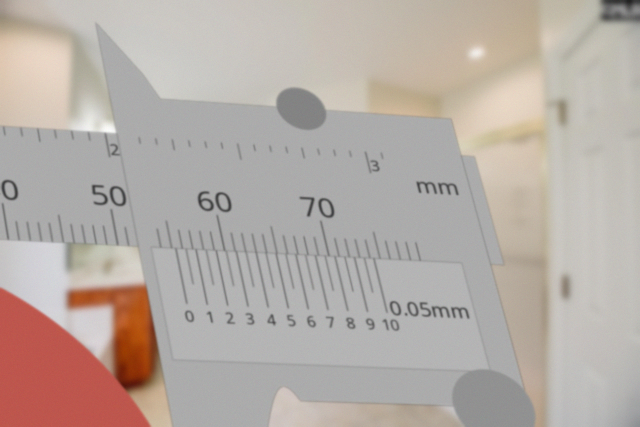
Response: 55.4 (mm)
